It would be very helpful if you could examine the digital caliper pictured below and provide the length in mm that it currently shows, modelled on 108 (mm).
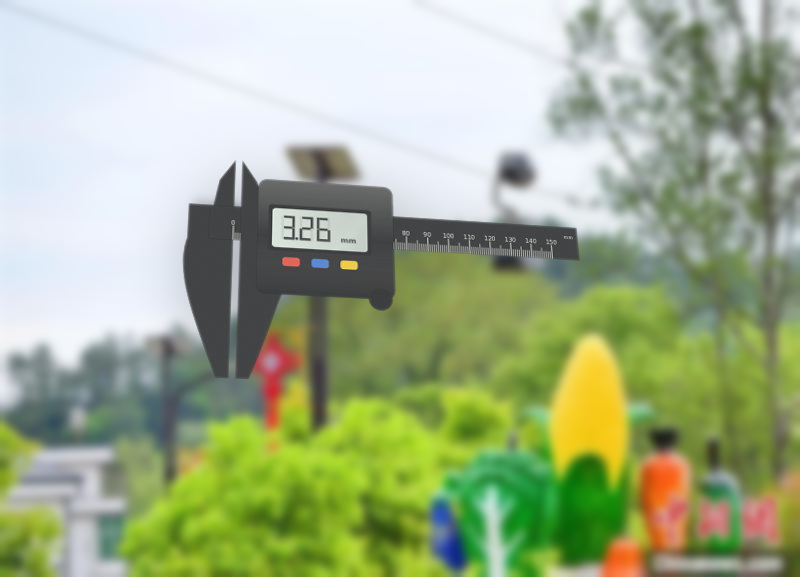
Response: 3.26 (mm)
